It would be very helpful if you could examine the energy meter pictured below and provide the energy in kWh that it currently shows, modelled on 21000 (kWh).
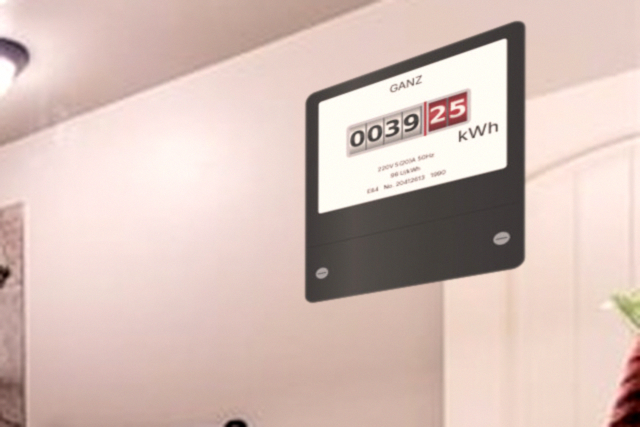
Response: 39.25 (kWh)
